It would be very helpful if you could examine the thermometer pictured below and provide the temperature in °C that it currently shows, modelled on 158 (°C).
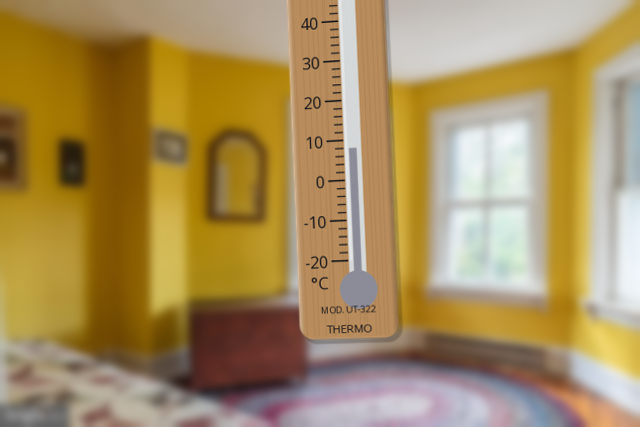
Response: 8 (°C)
